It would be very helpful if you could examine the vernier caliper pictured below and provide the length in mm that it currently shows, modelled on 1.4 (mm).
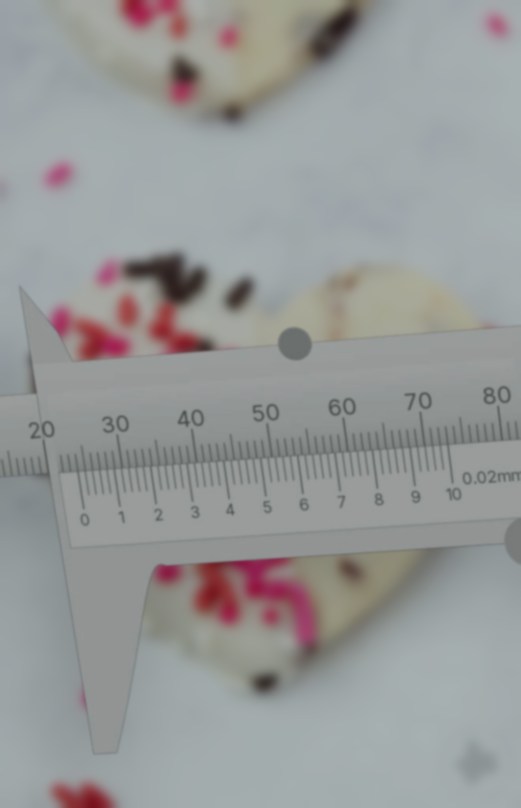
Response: 24.0 (mm)
